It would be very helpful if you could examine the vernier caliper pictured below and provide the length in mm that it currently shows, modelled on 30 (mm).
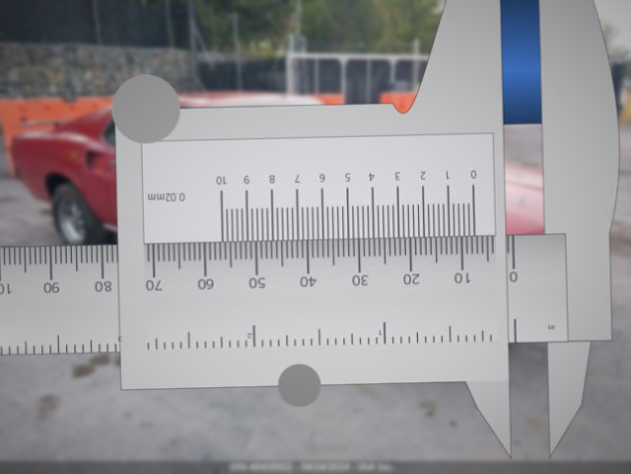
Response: 7.5 (mm)
